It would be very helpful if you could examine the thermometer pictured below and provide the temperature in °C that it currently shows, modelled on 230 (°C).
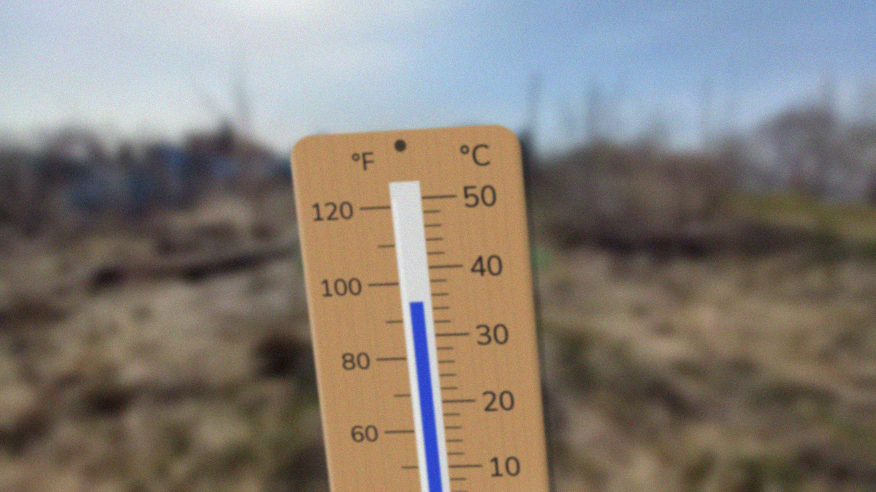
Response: 35 (°C)
